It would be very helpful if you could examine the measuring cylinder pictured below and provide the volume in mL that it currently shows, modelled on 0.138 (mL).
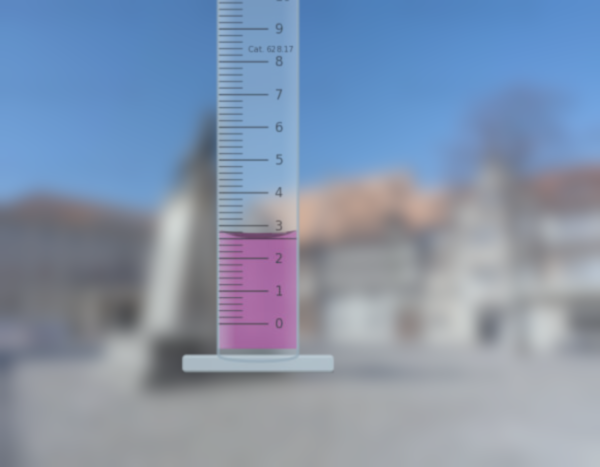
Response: 2.6 (mL)
